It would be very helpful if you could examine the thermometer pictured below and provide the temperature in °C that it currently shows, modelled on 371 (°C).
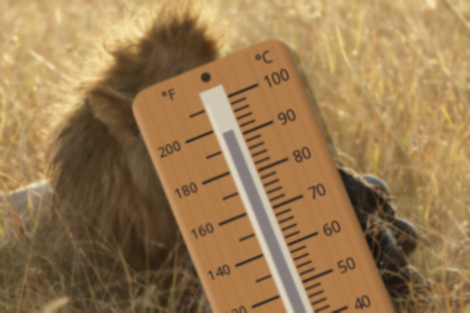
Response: 92 (°C)
